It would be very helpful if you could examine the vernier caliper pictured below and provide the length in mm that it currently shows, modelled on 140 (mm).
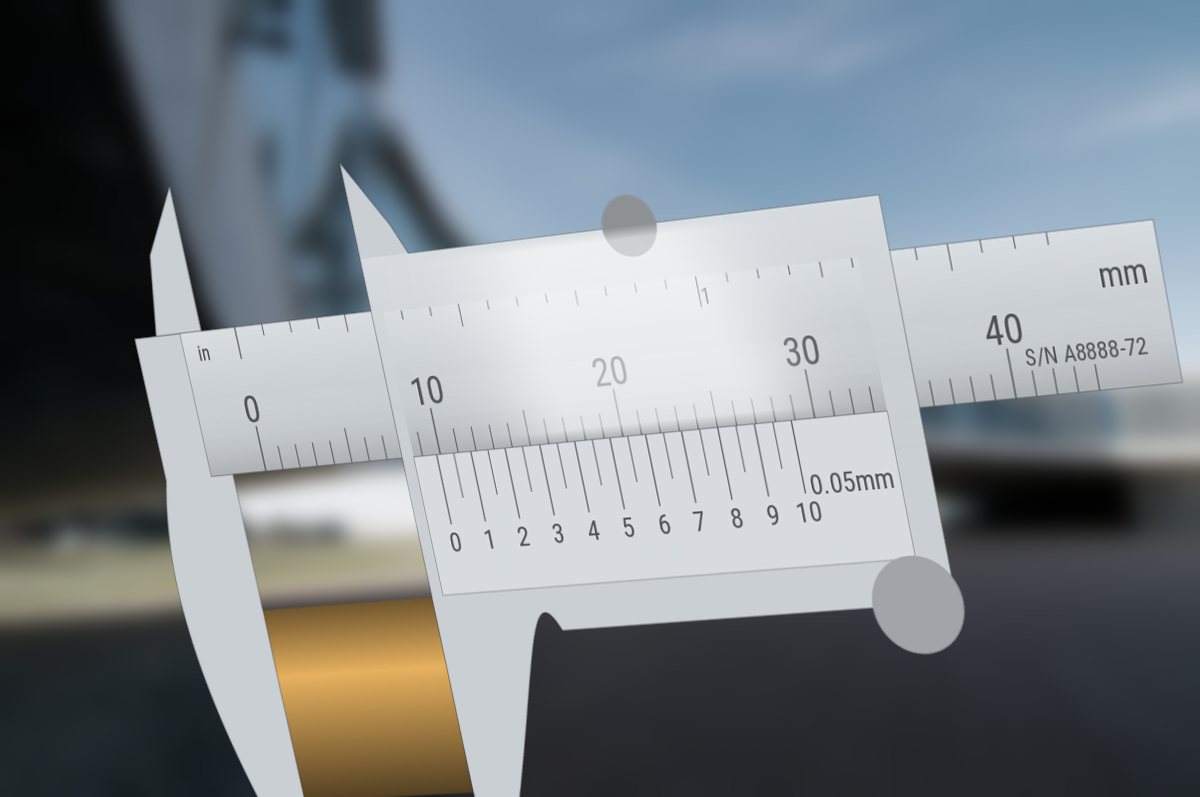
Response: 9.8 (mm)
